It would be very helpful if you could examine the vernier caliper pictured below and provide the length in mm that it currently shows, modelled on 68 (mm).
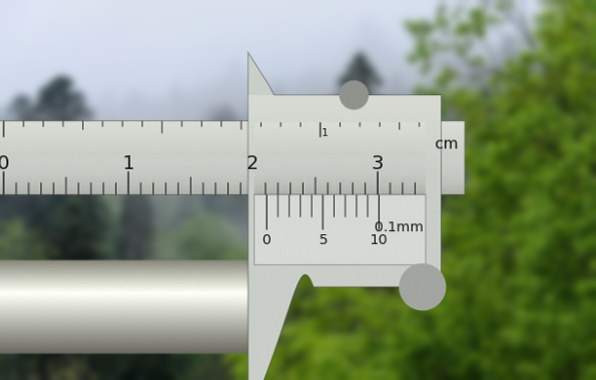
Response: 21.1 (mm)
